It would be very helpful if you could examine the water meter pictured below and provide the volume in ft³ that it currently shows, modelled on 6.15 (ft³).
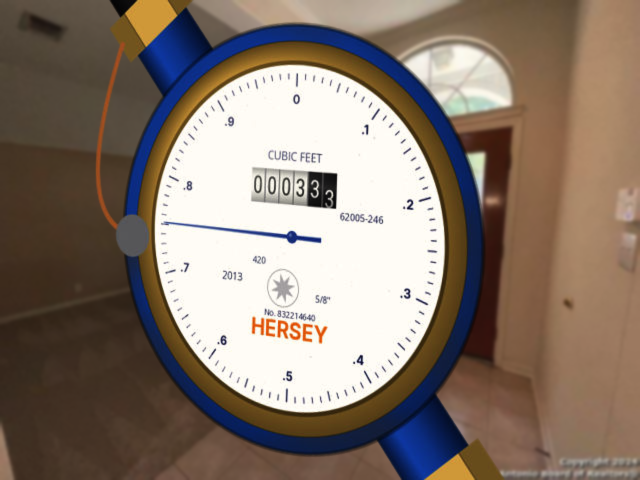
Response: 332.75 (ft³)
